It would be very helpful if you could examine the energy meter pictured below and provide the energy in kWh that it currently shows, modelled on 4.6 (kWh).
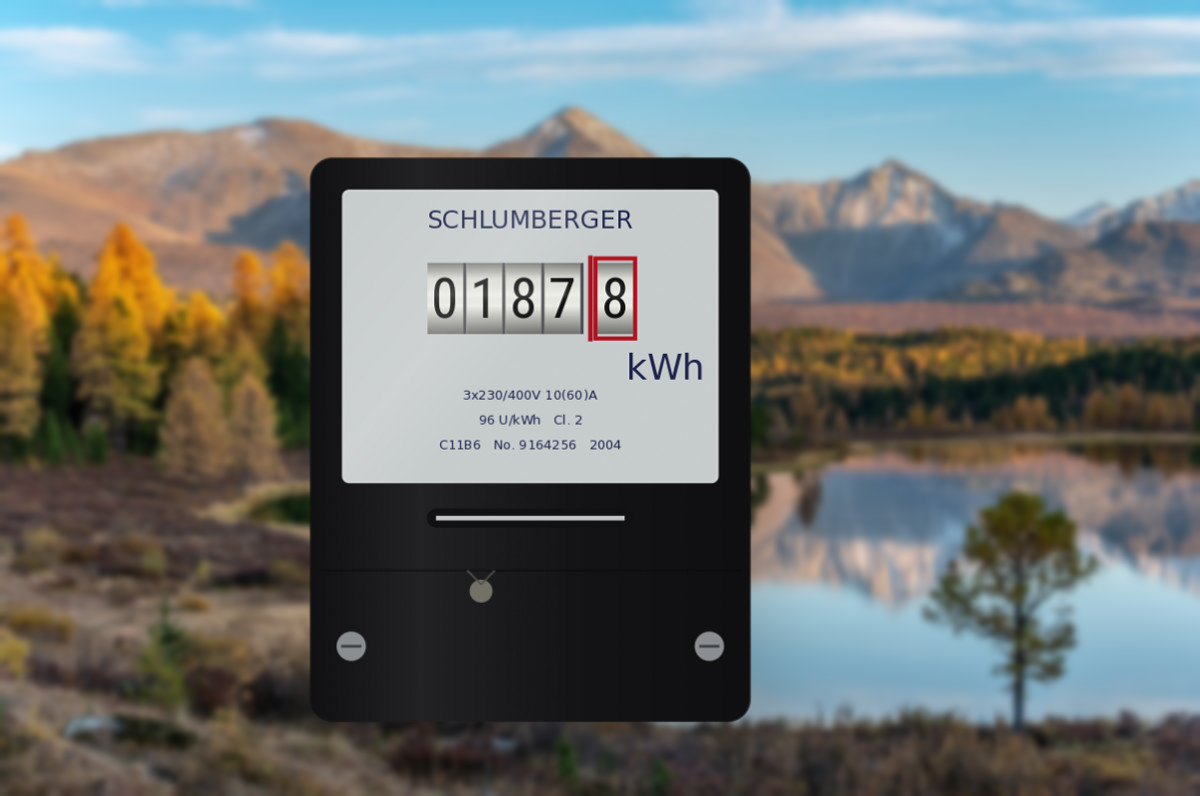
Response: 187.8 (kWh)
